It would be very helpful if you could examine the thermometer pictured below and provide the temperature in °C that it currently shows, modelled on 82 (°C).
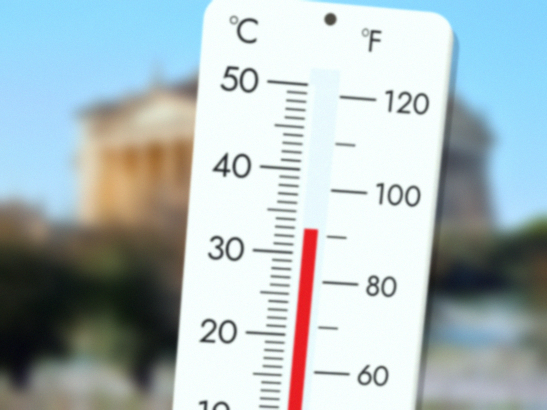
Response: 33 (°C)
